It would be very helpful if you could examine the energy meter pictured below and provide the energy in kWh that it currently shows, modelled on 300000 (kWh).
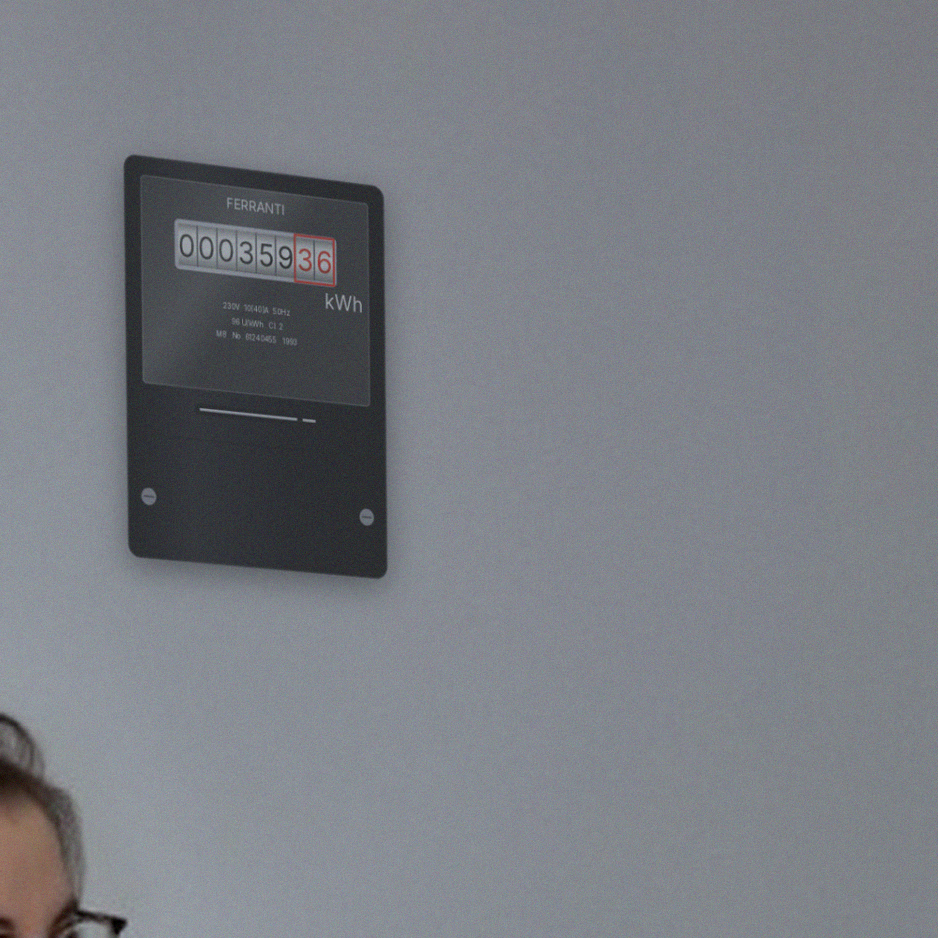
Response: 359.36 (kWh)
